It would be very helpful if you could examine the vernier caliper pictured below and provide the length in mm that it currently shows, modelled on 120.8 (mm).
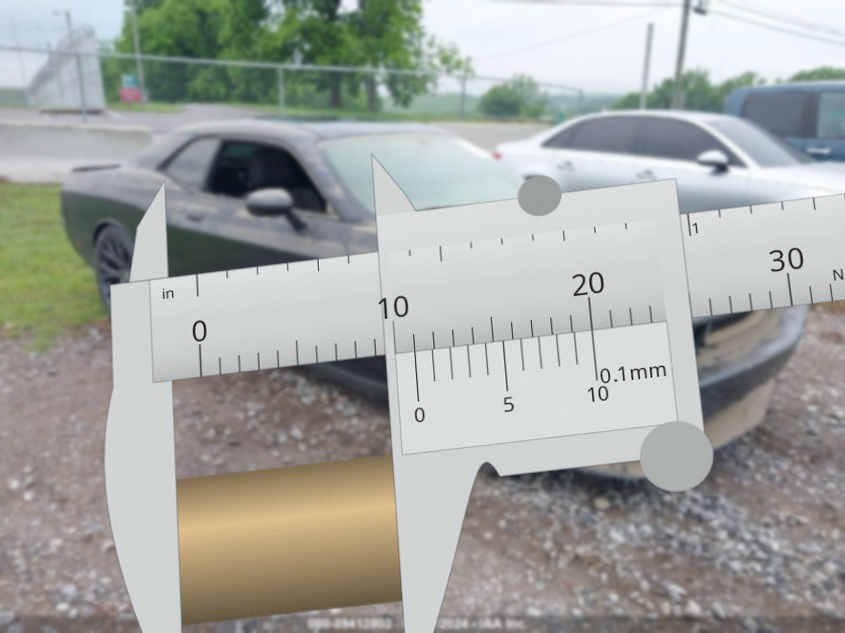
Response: 11.0 (mm)
